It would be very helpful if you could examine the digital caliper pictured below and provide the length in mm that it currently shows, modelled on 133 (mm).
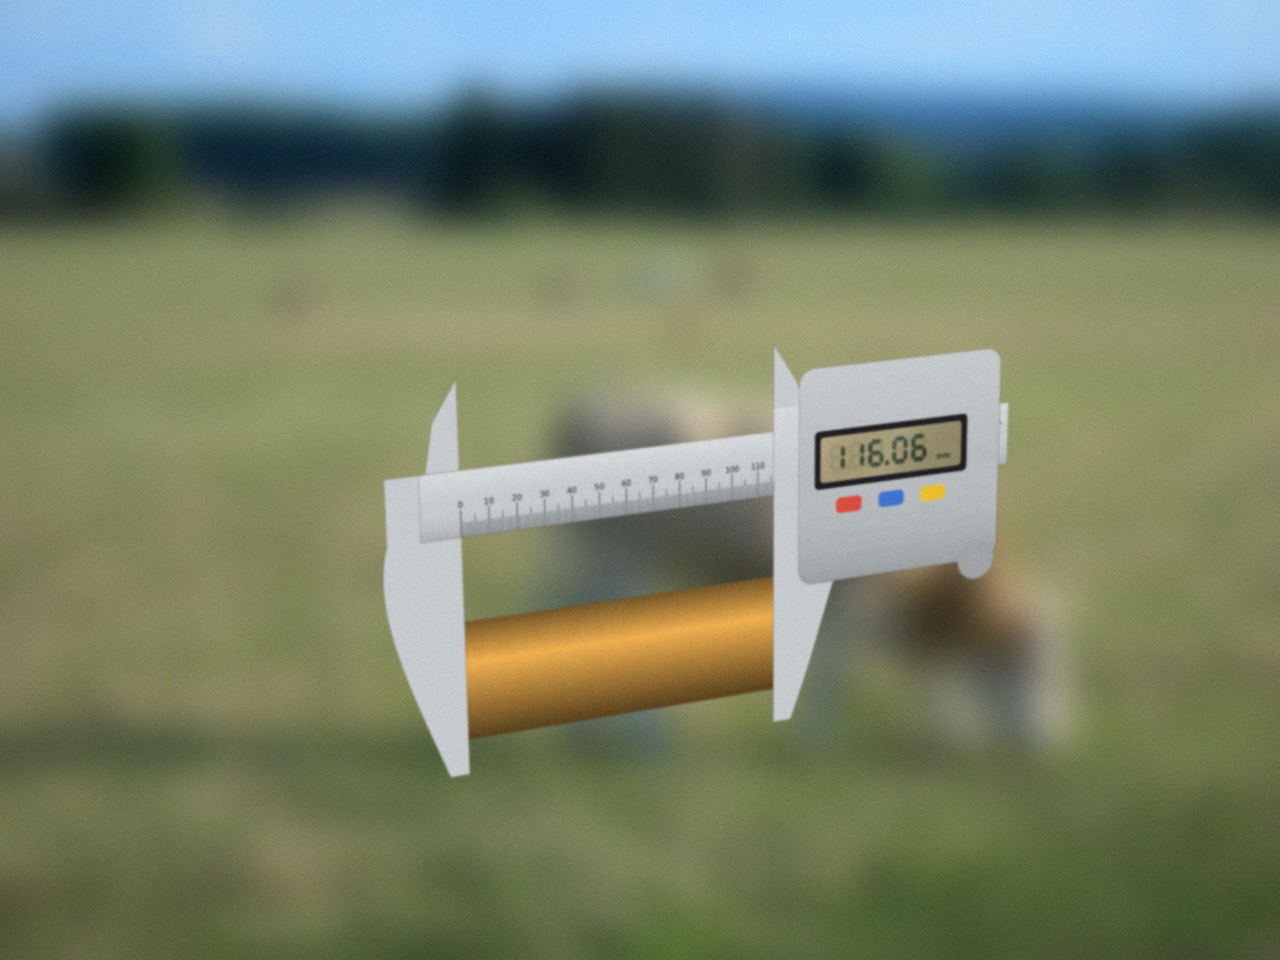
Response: 116.06 (mm)
